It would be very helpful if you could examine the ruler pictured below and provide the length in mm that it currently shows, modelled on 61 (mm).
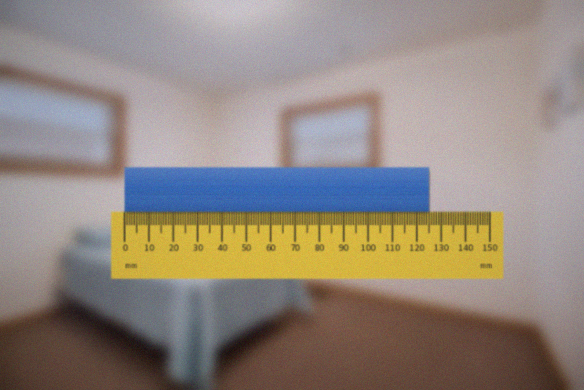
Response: 125 (mm)
